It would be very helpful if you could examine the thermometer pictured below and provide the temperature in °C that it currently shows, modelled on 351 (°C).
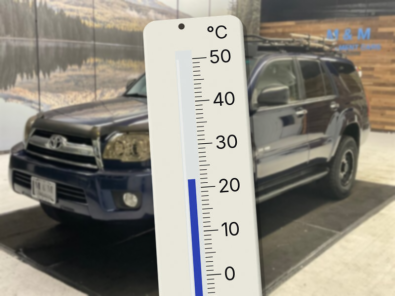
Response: 22 (°C)
